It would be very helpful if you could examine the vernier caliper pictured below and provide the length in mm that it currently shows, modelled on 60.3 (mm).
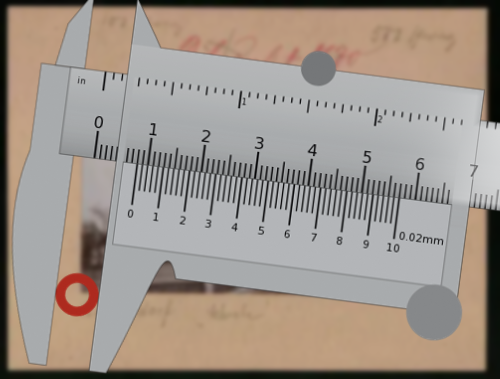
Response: 8.0 (mm)
